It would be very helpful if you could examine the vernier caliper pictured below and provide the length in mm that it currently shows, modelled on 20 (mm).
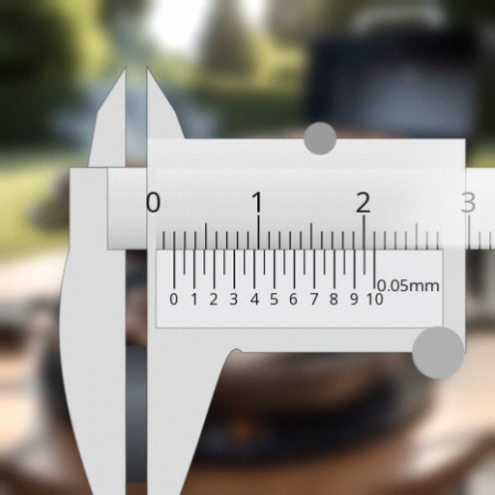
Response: 2.0 (mm)
